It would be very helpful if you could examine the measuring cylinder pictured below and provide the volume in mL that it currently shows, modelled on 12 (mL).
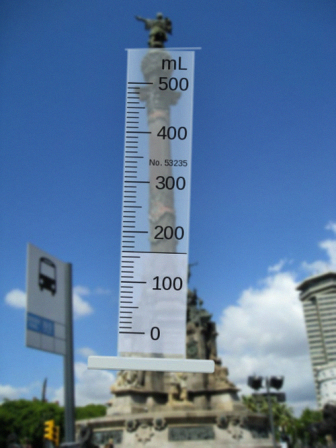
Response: 160 (mL)
